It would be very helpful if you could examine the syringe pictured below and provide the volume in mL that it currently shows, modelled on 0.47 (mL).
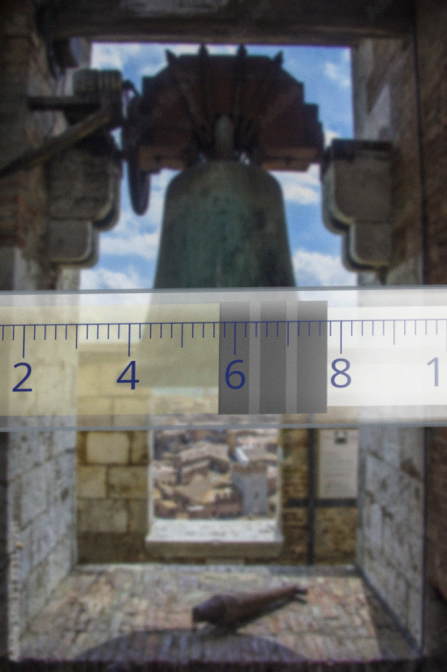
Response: 5.7 (mL)
